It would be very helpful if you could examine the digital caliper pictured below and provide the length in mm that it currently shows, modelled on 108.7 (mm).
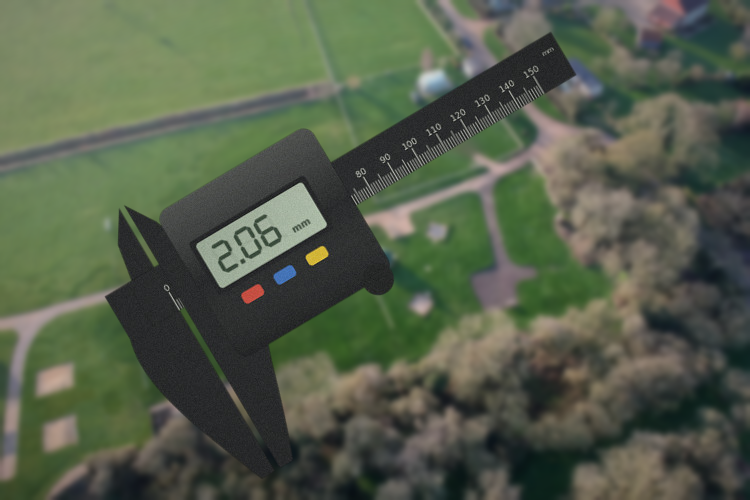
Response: 2.06 (mm)
